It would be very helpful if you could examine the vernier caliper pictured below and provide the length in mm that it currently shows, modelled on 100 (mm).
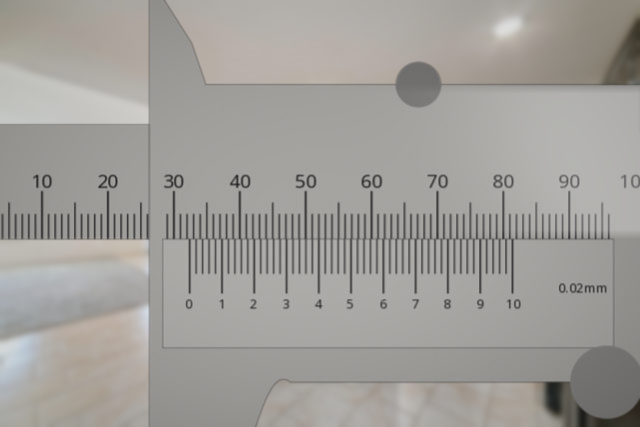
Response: 32.4 (mm)
